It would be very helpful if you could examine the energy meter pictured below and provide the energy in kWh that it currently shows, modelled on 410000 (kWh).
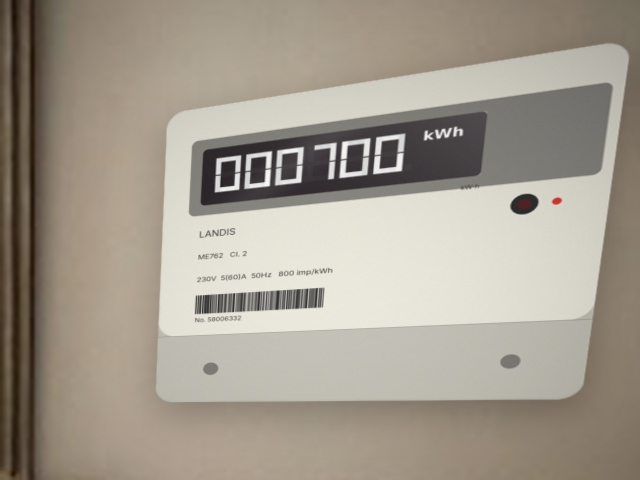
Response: 700 (kWh)
